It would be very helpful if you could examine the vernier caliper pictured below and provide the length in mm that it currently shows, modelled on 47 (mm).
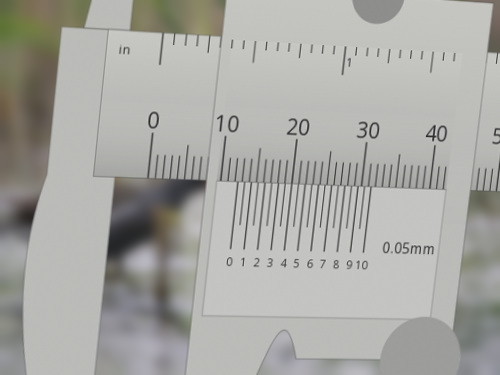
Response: 12.4 (mm)
